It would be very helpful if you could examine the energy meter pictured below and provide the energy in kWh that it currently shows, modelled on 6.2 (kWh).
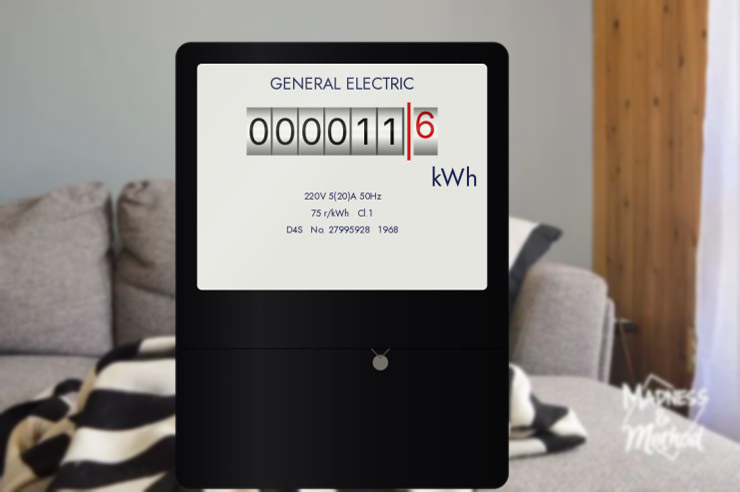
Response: 11.6 (kWh)
